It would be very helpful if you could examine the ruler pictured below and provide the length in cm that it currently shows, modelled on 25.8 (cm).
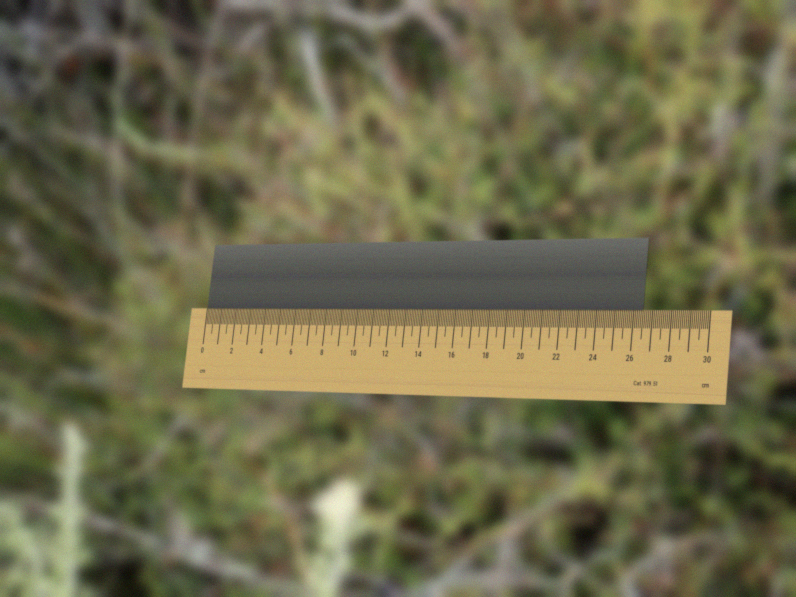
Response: 26.5 (cm)
